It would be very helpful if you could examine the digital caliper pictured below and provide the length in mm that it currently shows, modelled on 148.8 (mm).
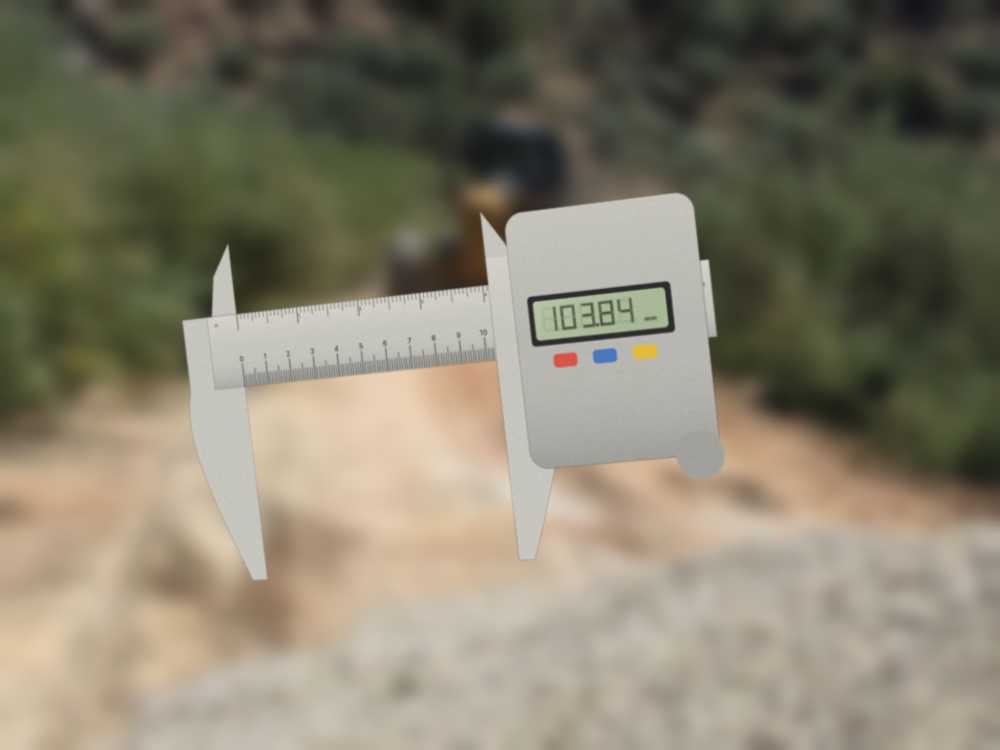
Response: 103.84 (mm)
